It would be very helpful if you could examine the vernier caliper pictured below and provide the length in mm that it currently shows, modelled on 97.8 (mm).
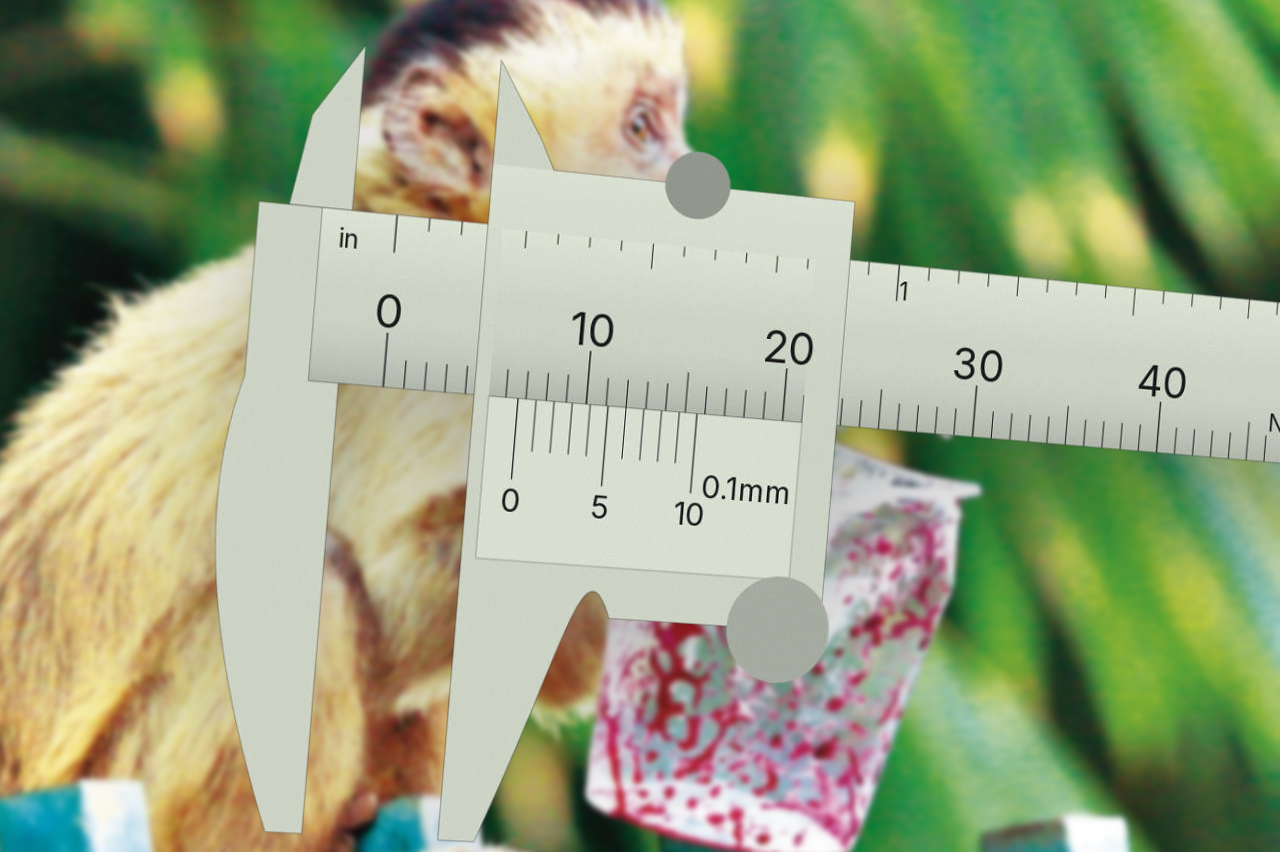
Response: 6.6 (mm)
